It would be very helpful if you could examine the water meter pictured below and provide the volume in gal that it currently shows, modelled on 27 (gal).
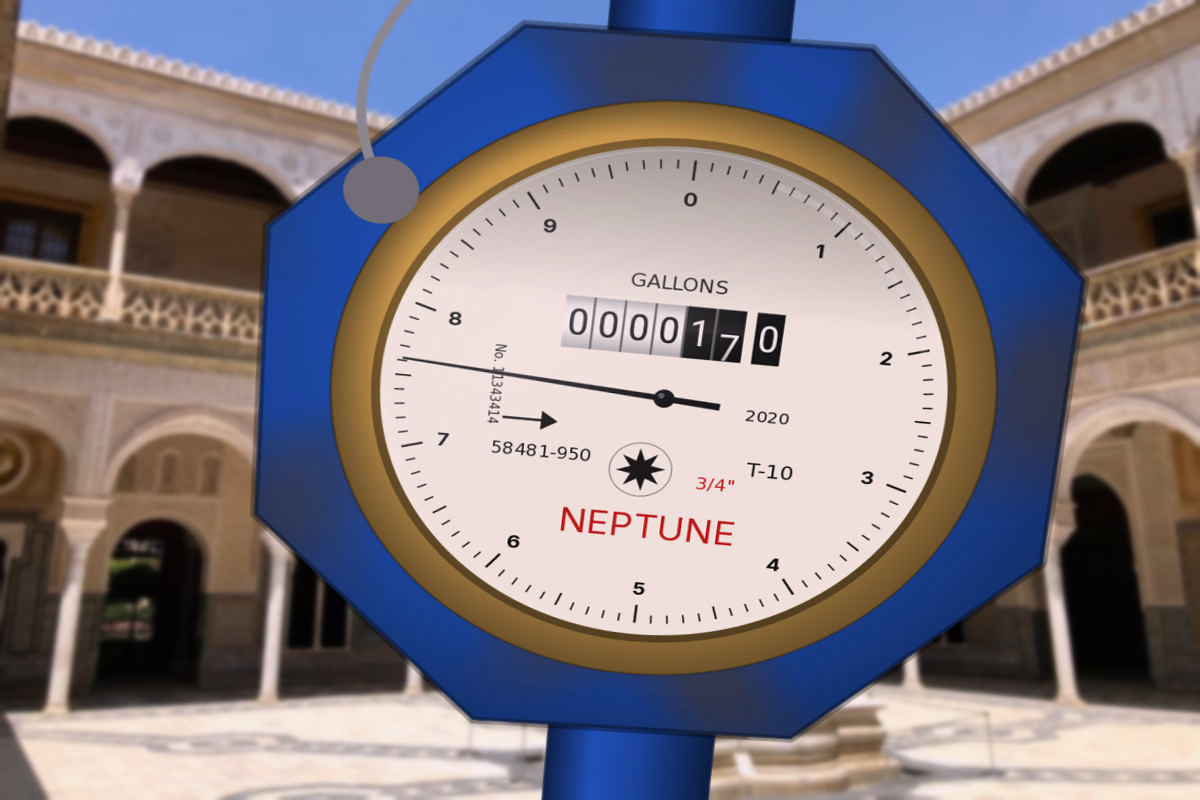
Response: 167.6 (gal)
